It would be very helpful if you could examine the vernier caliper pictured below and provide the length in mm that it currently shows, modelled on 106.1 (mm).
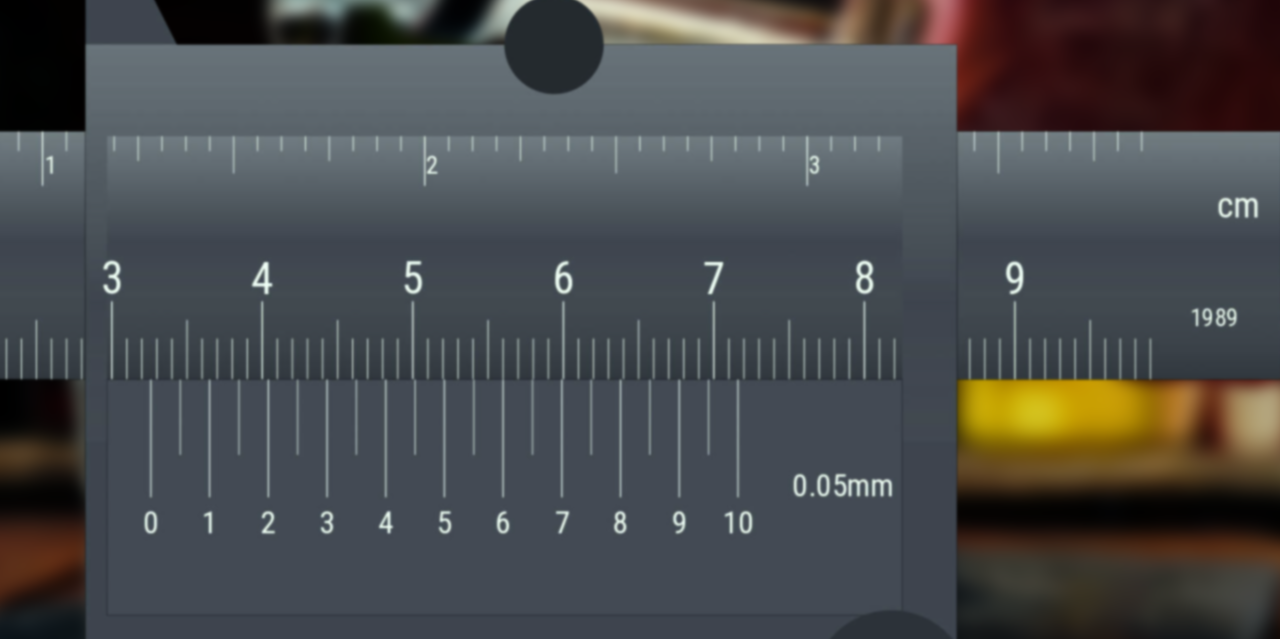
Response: 32.6 (mm)
